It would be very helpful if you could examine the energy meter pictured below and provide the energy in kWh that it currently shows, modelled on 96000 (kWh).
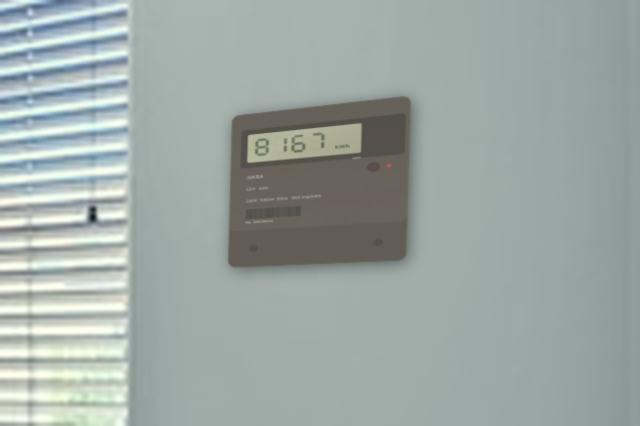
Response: 8167 (kWh)
